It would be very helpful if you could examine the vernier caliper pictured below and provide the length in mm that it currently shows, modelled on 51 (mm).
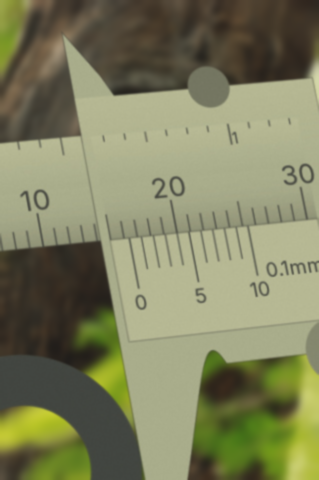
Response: 16.4 (mm)
